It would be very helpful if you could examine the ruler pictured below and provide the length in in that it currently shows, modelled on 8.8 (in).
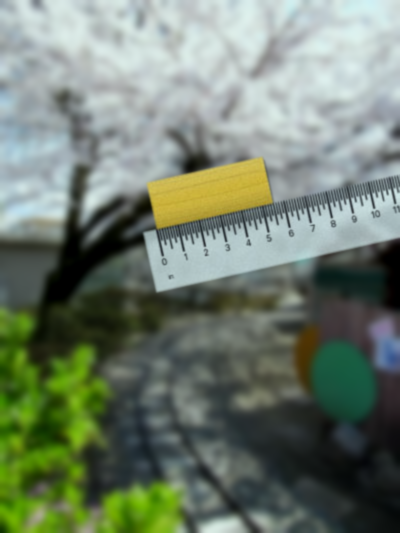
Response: 5.5 (in)
